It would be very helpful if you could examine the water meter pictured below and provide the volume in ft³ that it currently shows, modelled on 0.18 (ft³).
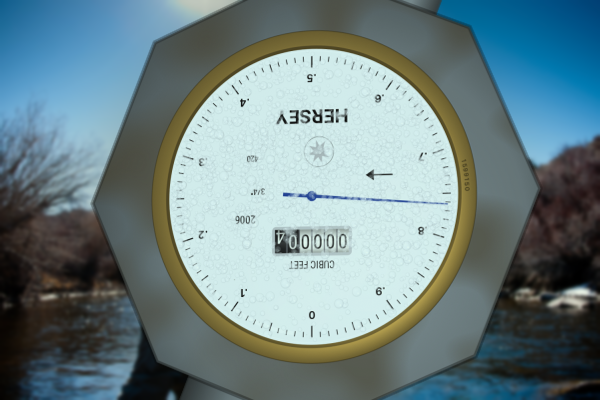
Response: 3.76 (ft³)
